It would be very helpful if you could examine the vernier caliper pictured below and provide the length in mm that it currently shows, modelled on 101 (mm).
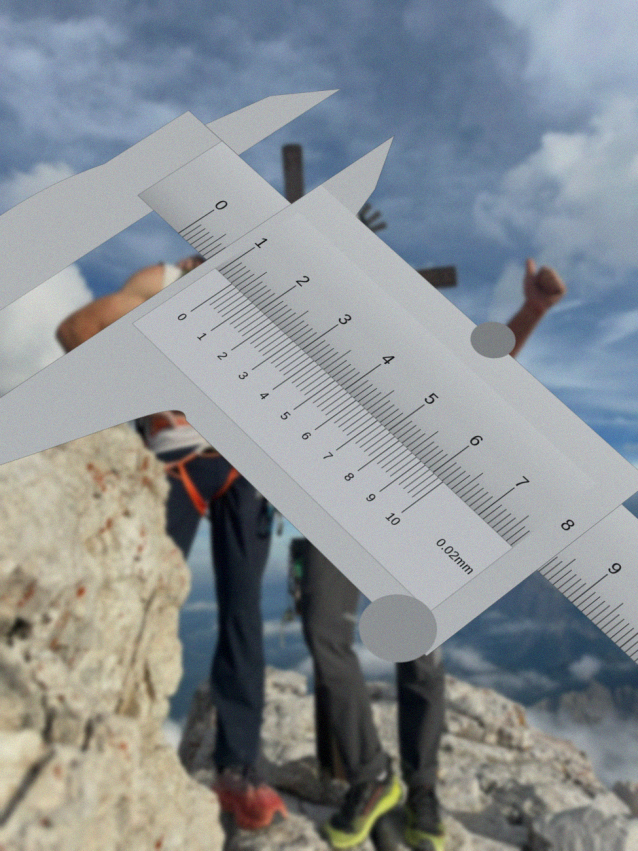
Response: 13.2 (mm)
